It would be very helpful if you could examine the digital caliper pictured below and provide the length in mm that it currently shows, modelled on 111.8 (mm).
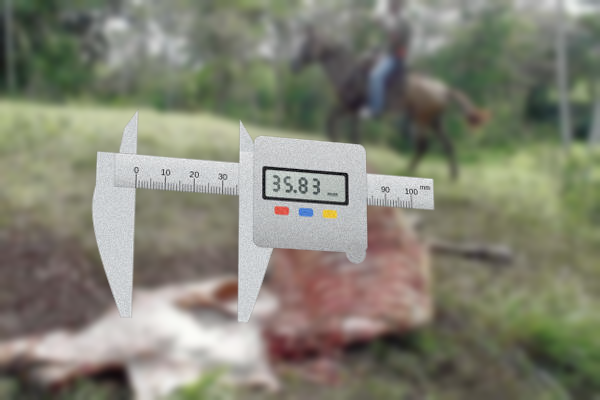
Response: 35.83 (mm)
